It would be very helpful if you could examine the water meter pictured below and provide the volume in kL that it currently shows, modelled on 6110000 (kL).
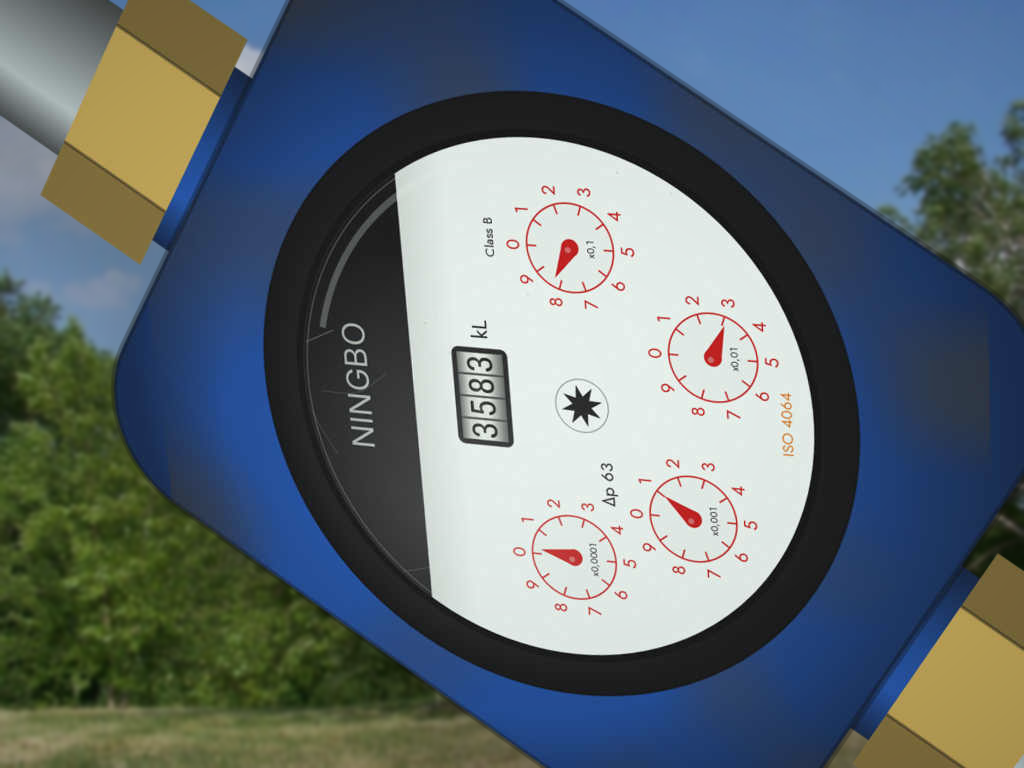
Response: 3583.8310 (kL)
